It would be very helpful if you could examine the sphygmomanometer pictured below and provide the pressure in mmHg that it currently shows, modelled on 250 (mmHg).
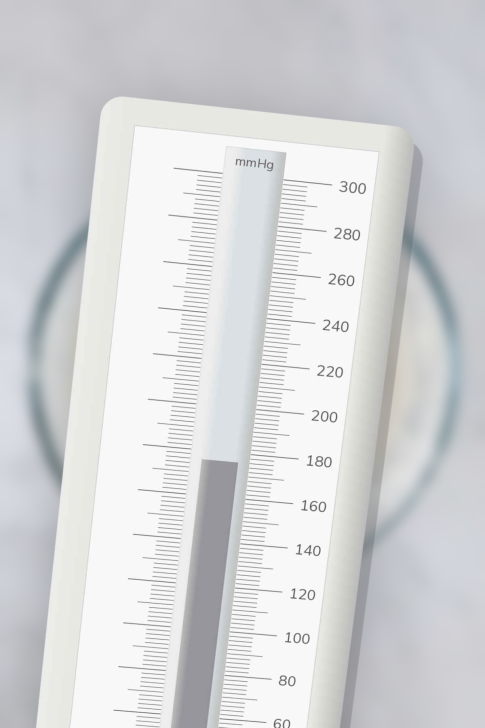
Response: 176 (mmHg)
